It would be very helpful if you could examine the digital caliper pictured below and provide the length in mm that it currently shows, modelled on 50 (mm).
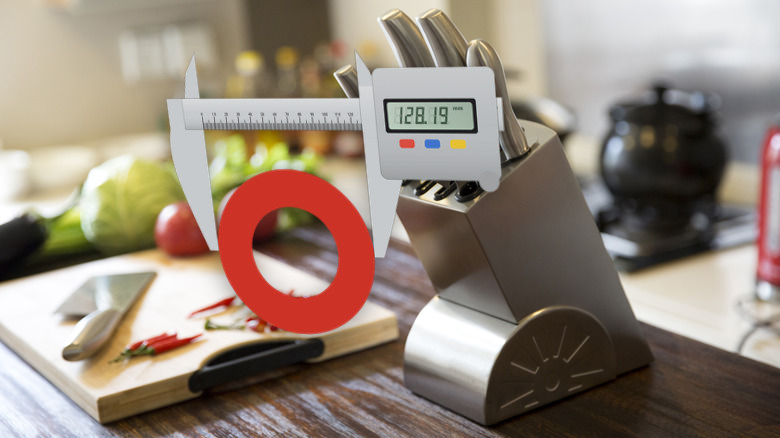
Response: 128.19 (mm)
